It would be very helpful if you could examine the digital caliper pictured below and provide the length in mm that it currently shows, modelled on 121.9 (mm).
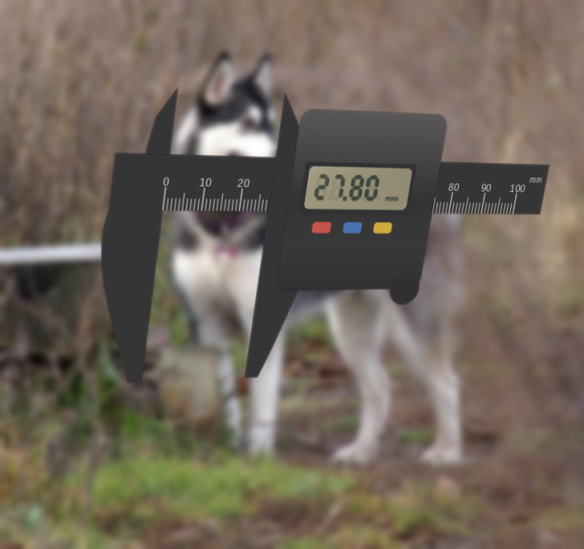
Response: 27.80 (mm)
